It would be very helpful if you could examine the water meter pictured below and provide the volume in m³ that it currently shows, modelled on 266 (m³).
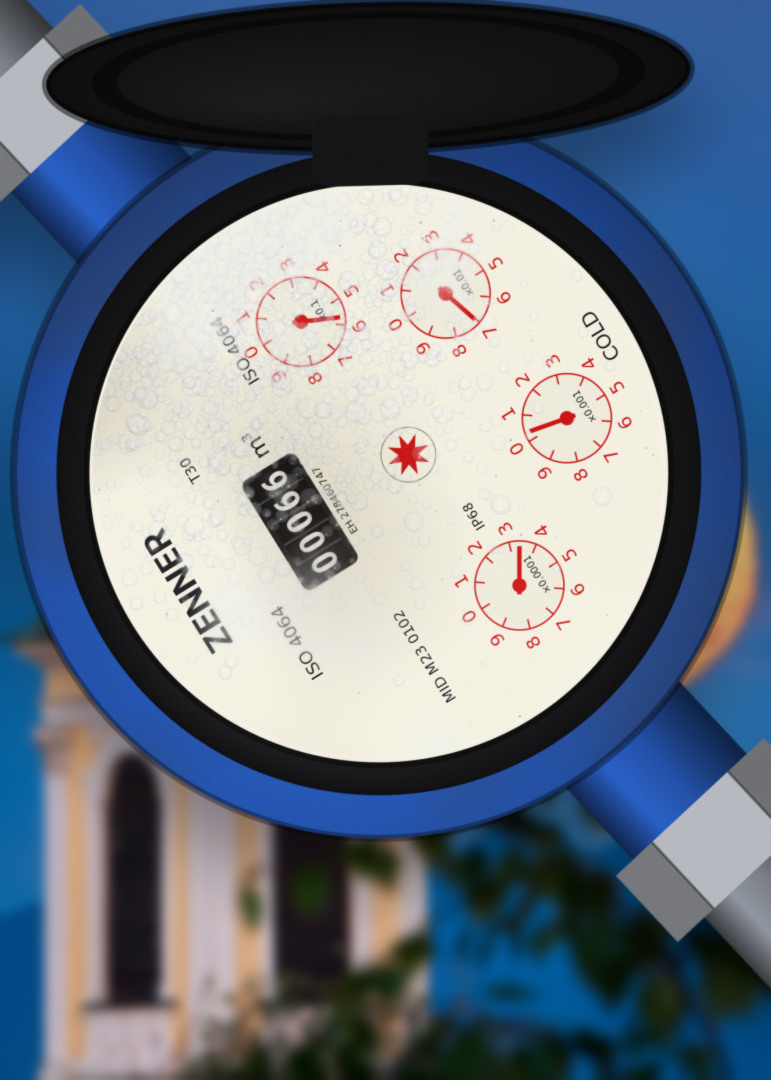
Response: 66.5703 (m³)
